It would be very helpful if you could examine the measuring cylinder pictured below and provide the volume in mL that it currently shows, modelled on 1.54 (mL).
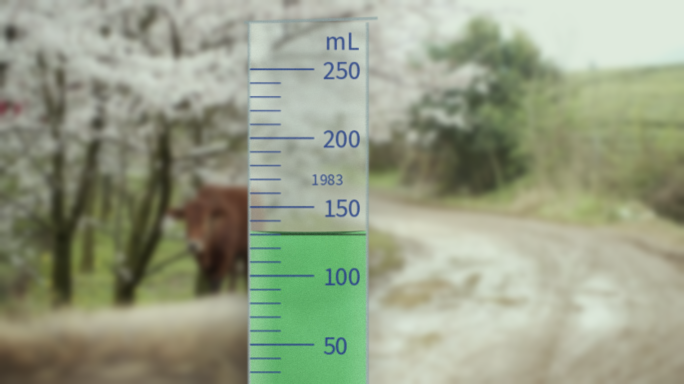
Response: 130 (mL)
